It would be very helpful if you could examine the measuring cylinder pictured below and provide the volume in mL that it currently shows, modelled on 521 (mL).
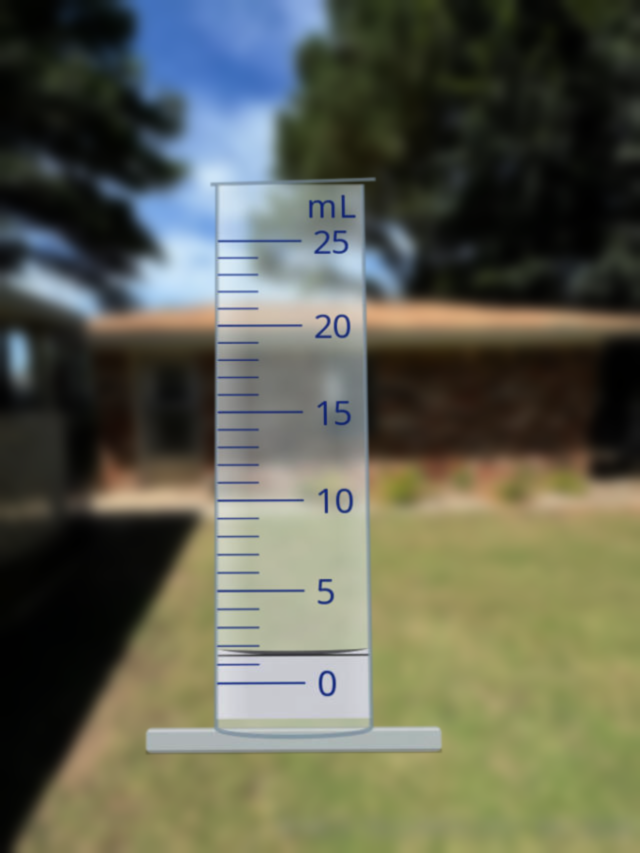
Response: 1.5 (mL)
